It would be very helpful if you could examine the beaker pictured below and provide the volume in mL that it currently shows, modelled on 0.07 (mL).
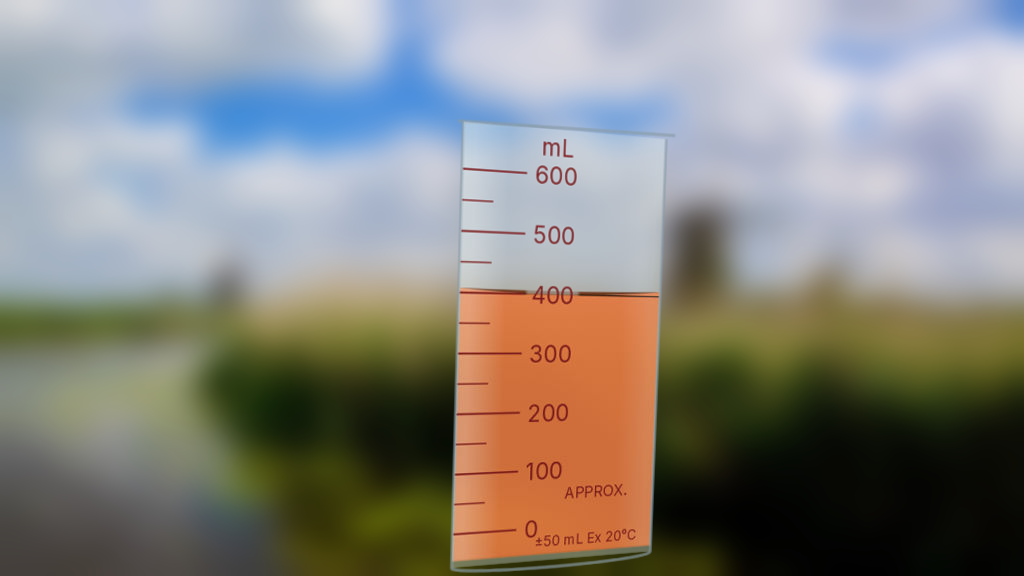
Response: 400 (mL)
